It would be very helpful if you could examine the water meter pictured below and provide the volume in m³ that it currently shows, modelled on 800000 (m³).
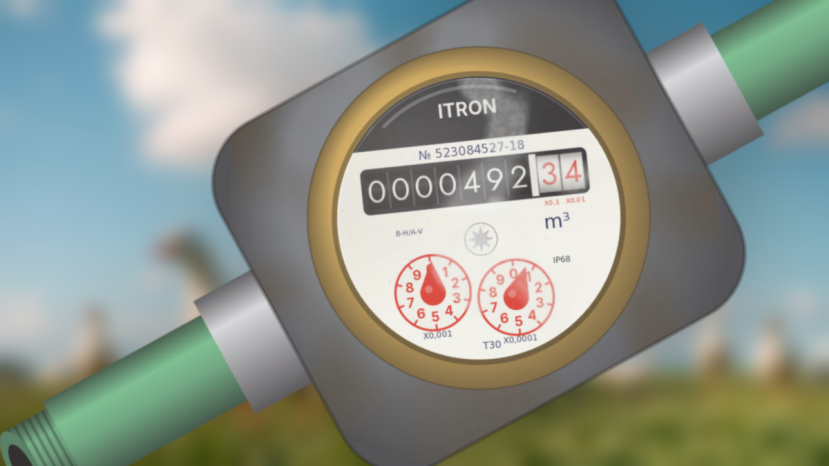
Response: 492.3400 (m³)
